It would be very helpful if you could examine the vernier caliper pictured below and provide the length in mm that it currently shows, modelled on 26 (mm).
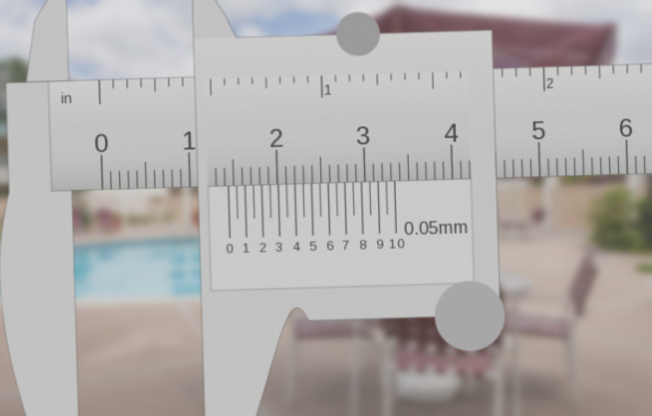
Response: 14.4 (mm)
